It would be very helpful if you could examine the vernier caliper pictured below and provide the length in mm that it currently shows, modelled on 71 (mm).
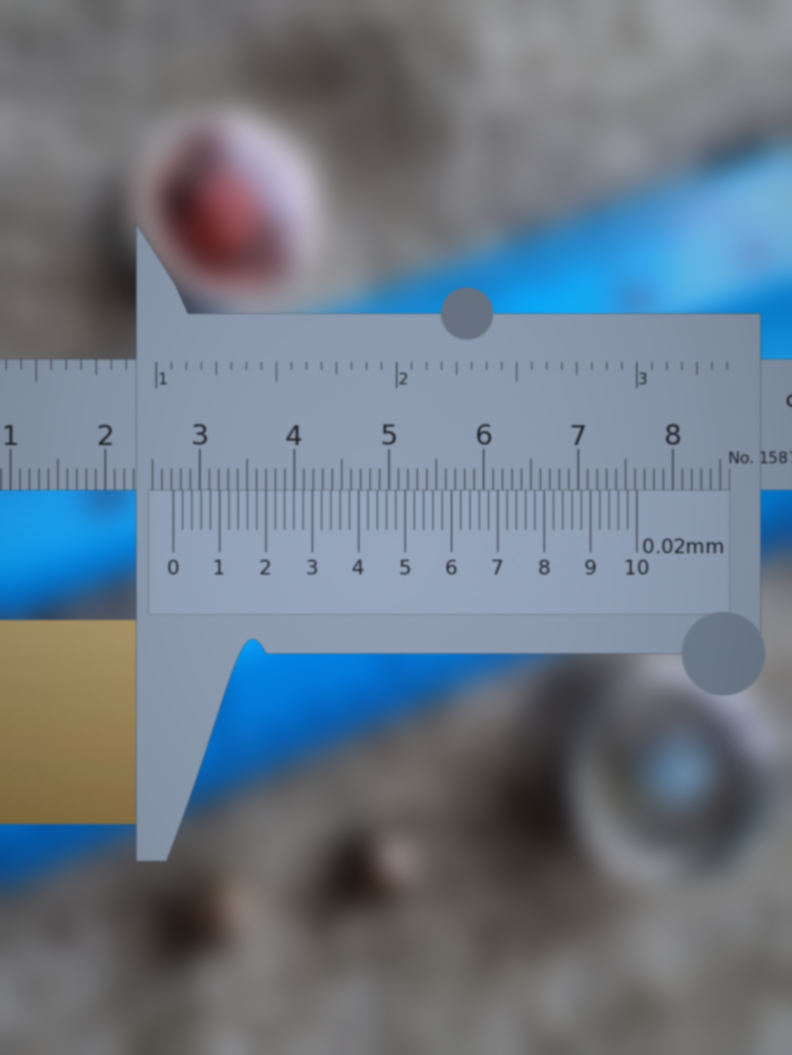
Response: 27.2 (mm)
